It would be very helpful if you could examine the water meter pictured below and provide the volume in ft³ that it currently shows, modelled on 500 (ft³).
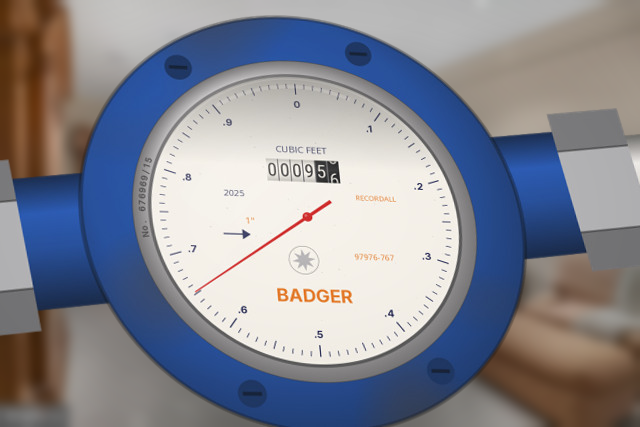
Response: 955.65 (ft³)
